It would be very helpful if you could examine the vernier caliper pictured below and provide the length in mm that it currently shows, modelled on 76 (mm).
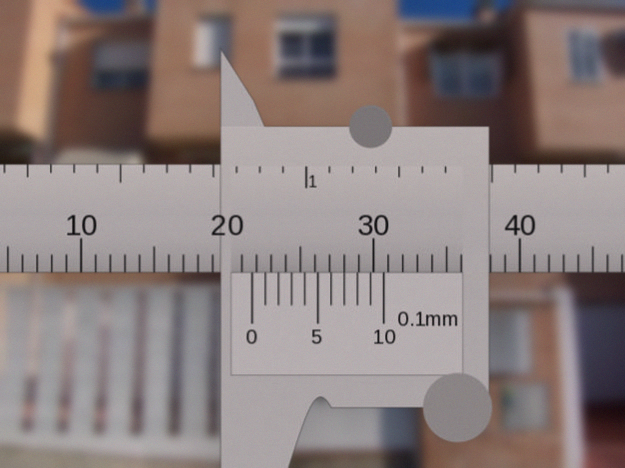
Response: 21.7 (mm)
